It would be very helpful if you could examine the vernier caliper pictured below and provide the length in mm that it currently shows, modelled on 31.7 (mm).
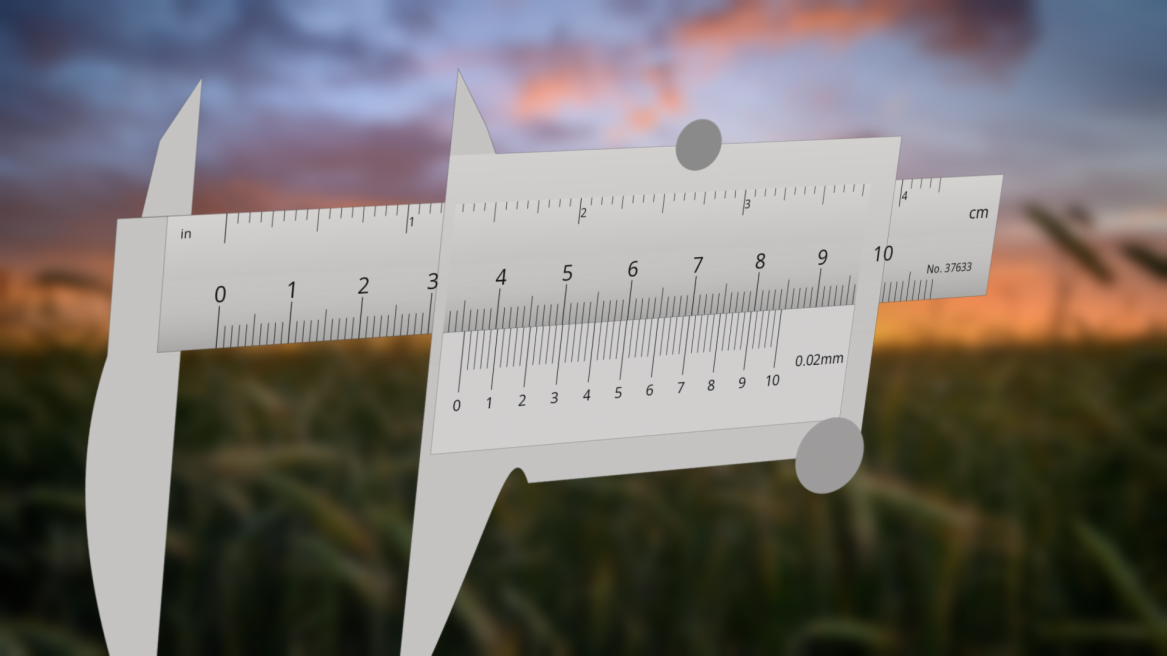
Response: 35.4 (mm)
